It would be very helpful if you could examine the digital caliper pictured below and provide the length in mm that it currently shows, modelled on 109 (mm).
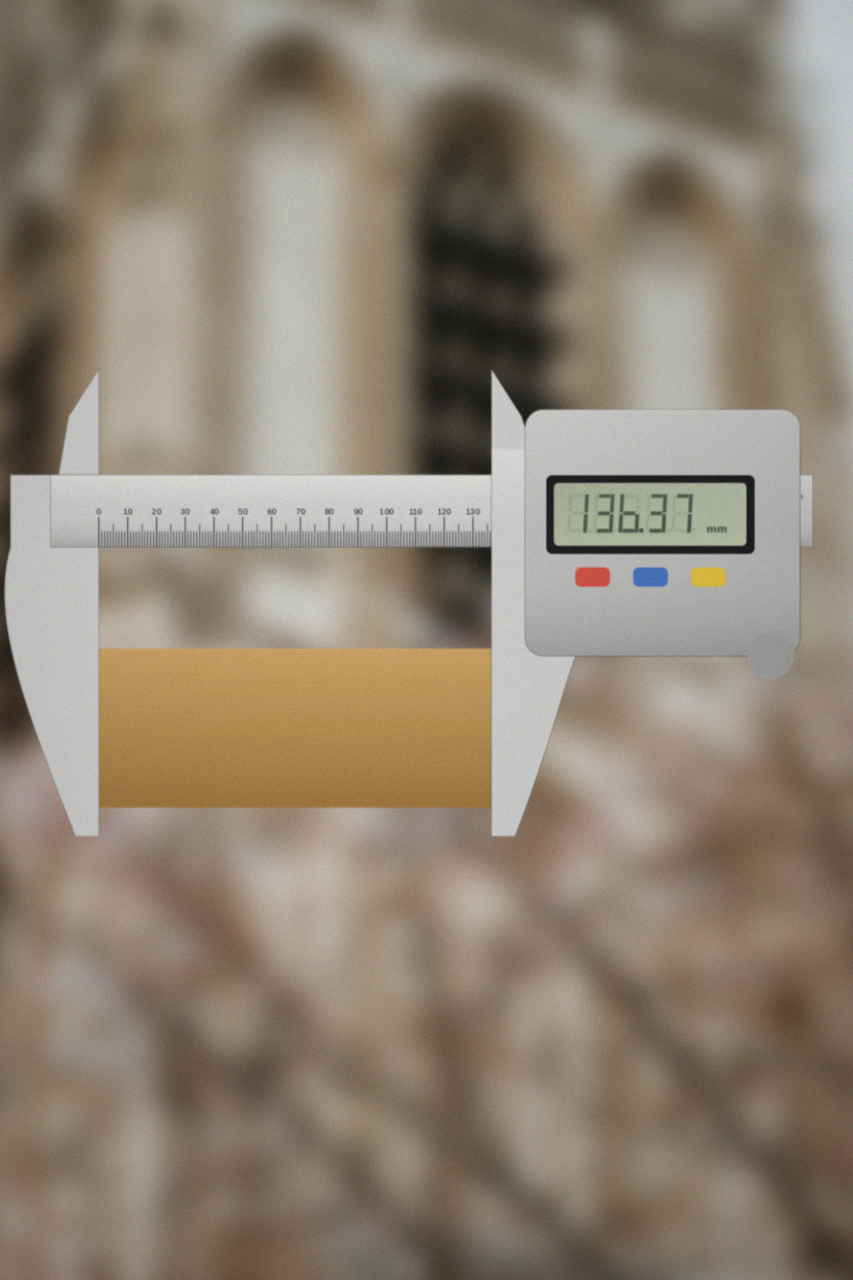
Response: 136.37 (mm)
